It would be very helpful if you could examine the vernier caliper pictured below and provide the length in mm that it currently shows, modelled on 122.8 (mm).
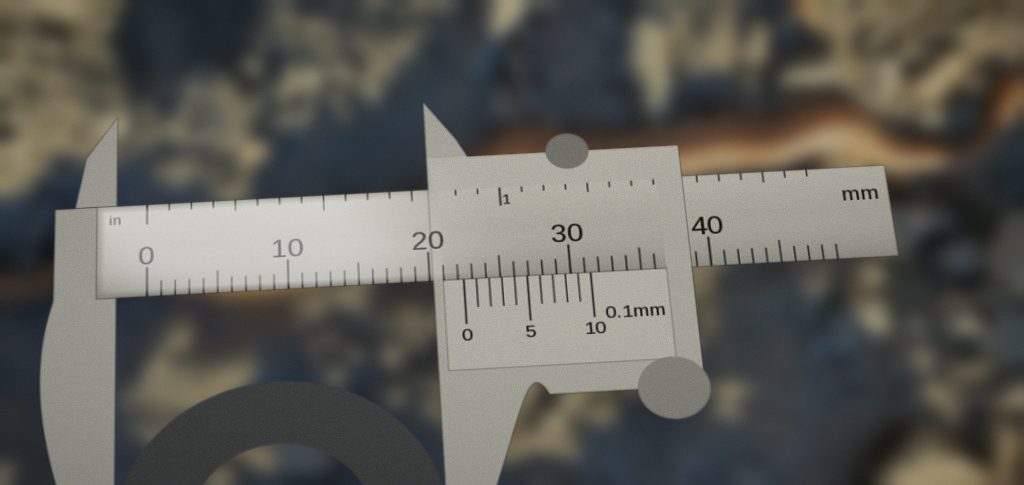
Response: 22.4 (mm)
